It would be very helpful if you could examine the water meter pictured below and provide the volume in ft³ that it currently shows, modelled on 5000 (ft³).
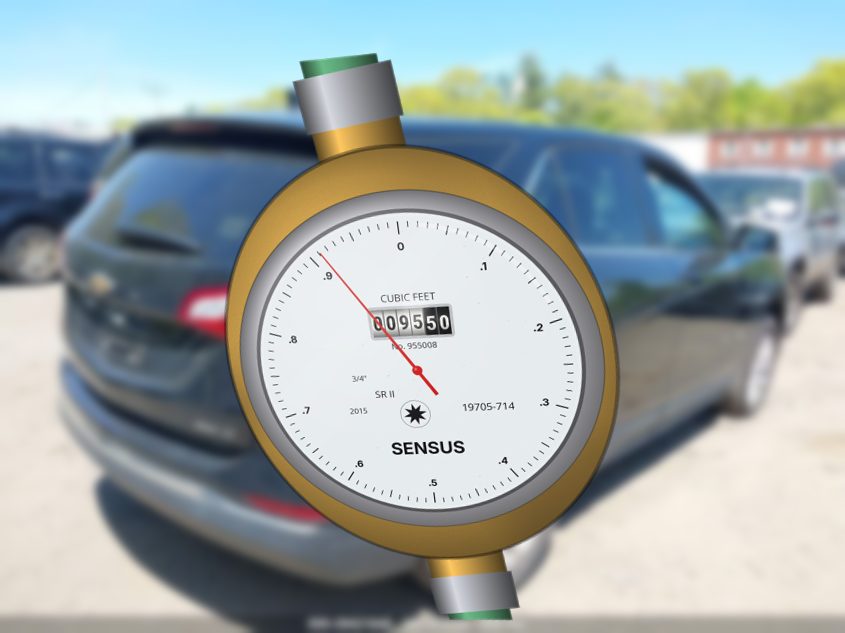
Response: 9549.91 (ft³)
